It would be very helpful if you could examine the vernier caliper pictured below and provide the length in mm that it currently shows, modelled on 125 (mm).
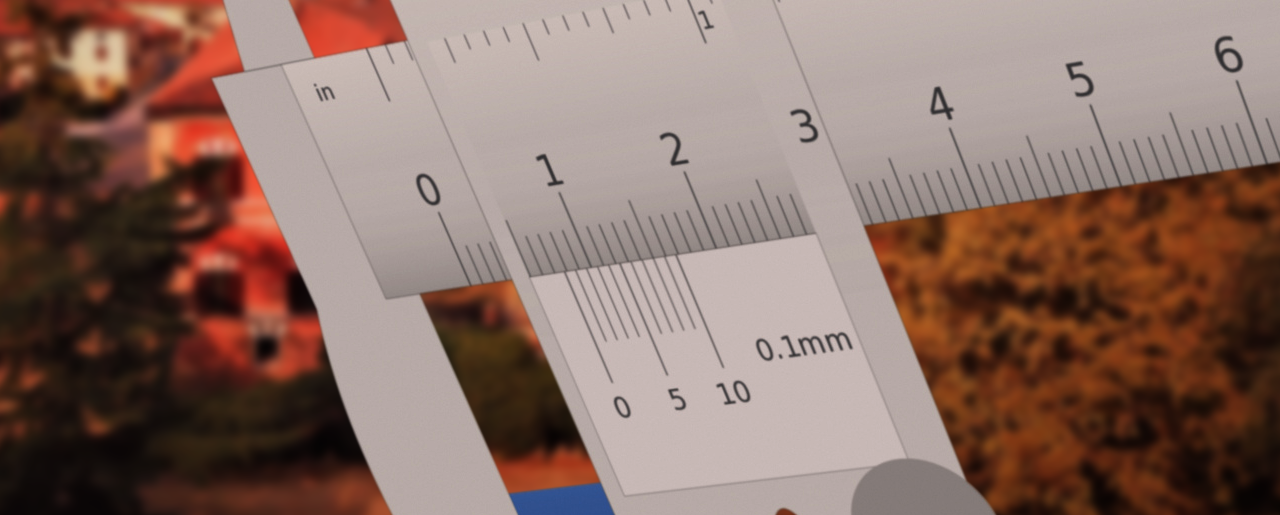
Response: 7.8 (mm)
